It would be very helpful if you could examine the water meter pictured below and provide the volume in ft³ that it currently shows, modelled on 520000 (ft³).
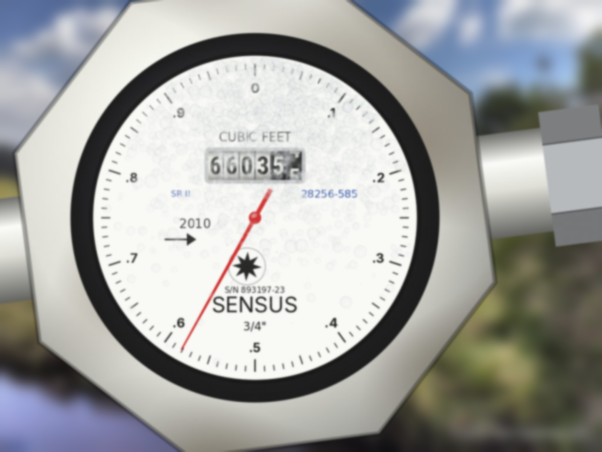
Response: 660354.58 (ft³)
